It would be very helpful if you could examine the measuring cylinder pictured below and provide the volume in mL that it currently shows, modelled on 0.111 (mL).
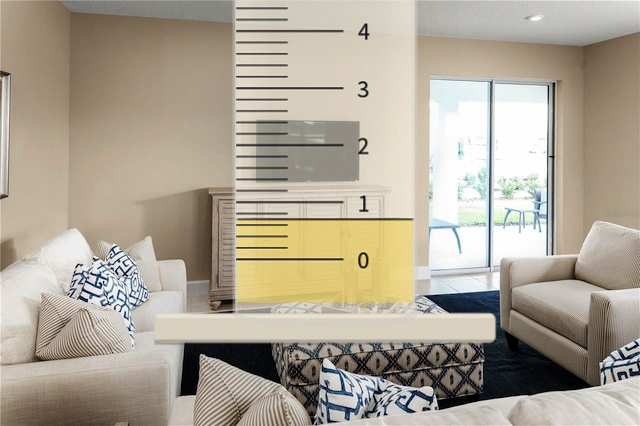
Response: 0.7 (mL)
